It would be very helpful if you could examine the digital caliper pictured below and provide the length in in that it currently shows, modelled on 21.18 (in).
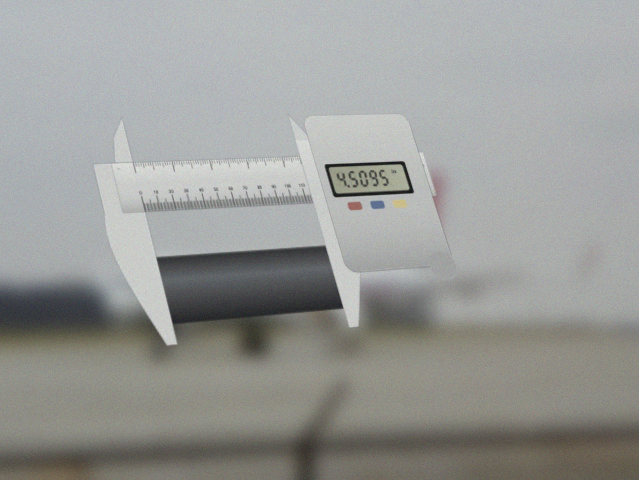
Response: 4.5095 (in)
